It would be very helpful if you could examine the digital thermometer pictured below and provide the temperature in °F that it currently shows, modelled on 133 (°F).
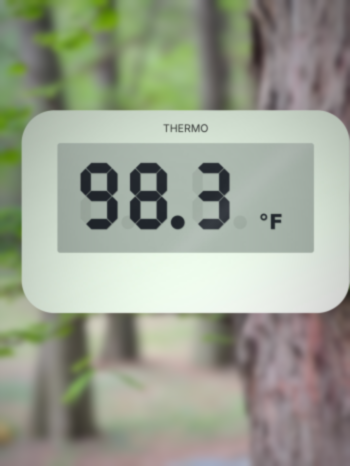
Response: 98.3 (°F)
